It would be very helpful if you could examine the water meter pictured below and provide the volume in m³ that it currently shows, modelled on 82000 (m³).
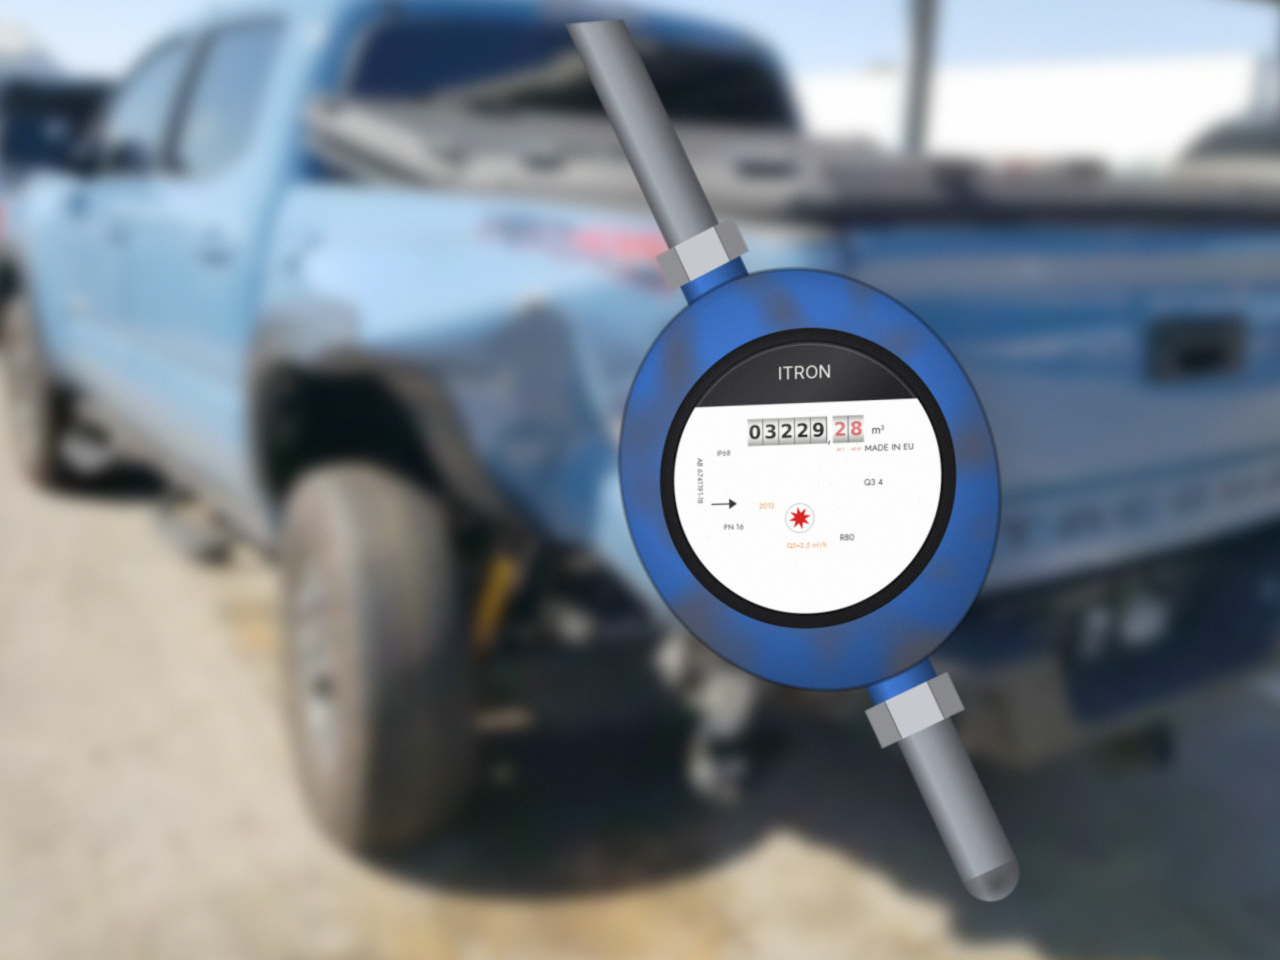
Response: 3229.28 (m³)
